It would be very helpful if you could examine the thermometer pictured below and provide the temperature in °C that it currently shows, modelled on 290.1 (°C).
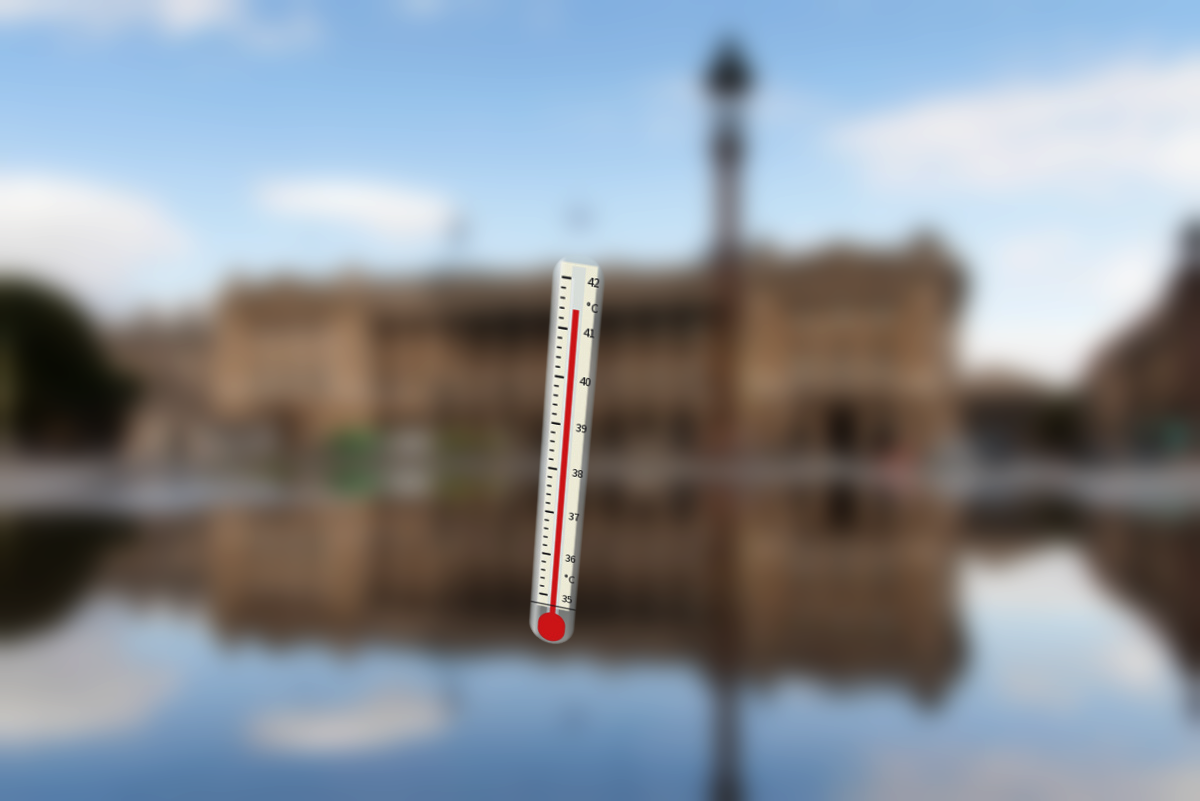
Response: 41.4 (°C)
